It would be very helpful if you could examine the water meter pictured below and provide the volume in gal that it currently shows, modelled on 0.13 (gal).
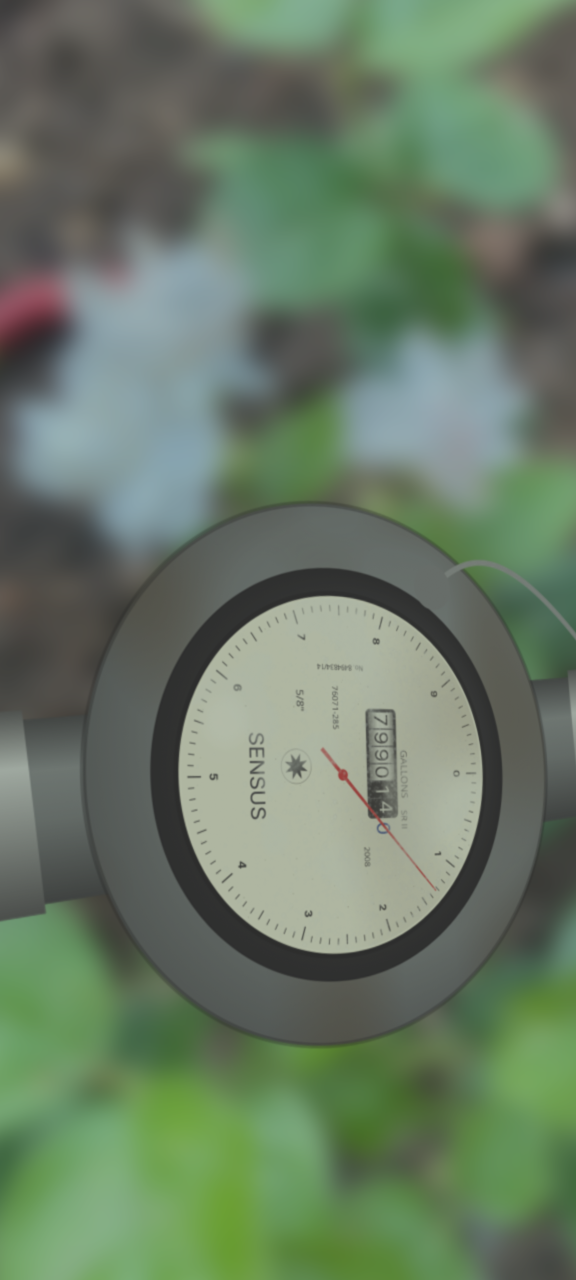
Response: 7990141.3 (gal)
